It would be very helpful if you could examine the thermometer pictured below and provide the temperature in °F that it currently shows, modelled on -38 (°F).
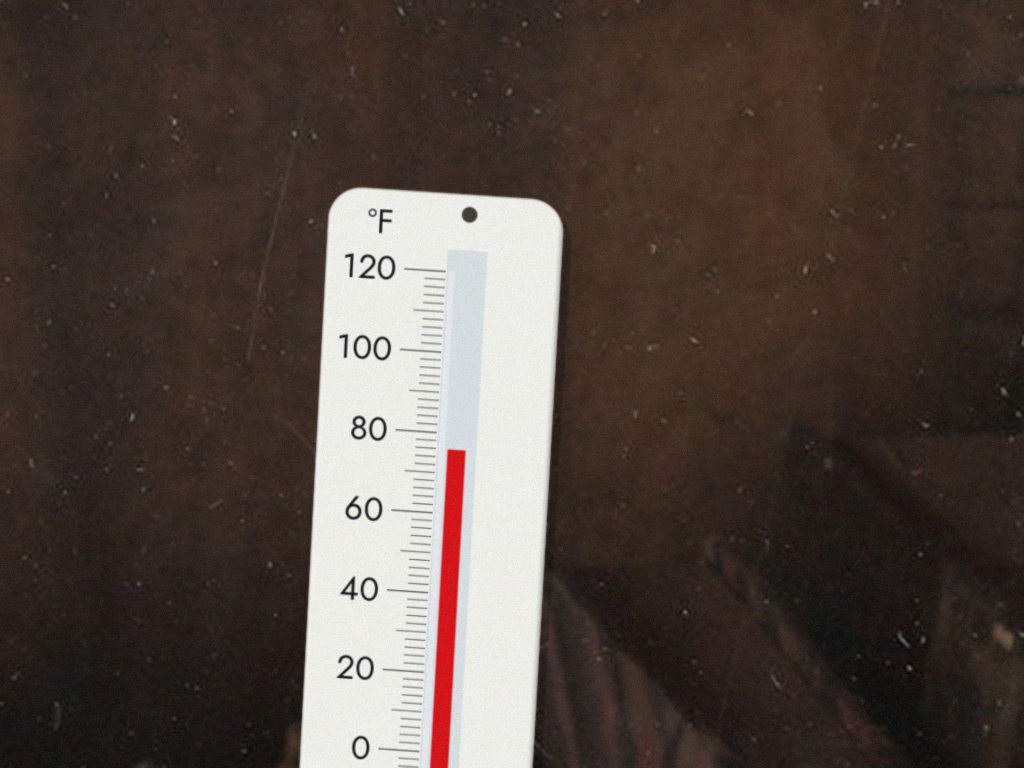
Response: 76 (°F)
